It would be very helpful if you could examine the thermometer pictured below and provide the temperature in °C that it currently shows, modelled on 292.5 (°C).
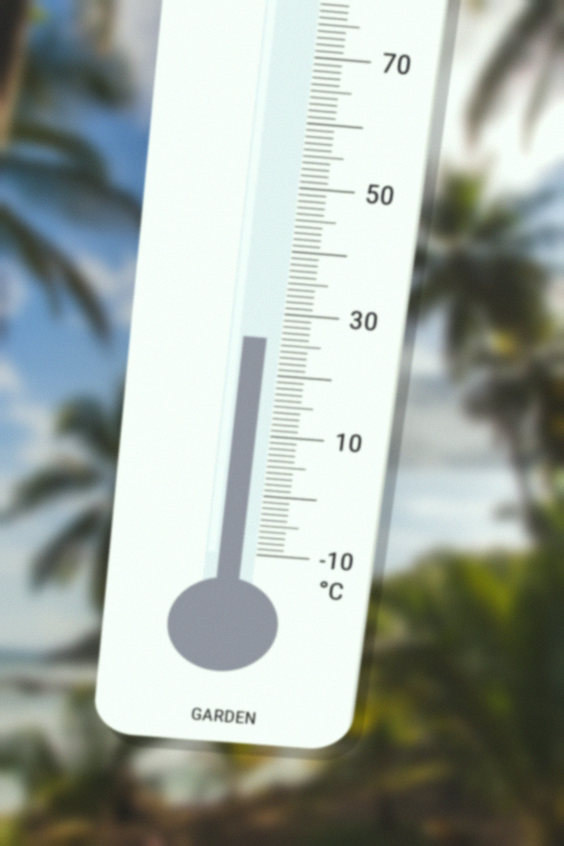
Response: 26 (°C)
